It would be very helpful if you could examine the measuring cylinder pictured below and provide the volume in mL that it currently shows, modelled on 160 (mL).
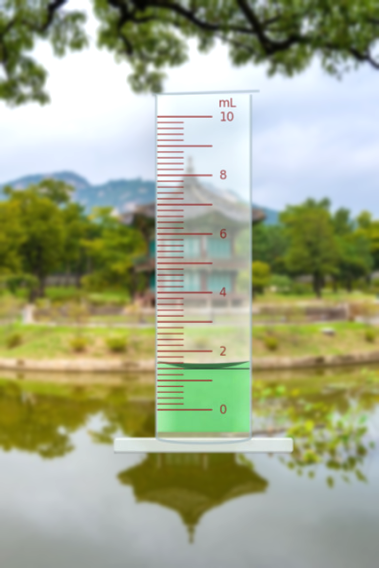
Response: 1.4 (mL)
